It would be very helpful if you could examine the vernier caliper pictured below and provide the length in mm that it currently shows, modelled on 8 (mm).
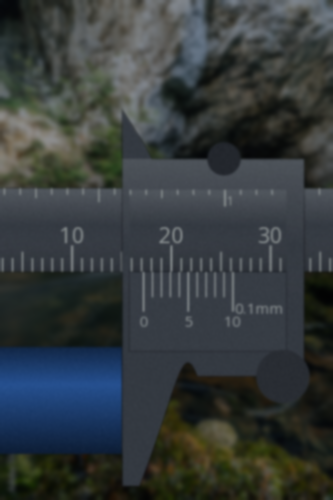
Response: 17.2 (mm)
